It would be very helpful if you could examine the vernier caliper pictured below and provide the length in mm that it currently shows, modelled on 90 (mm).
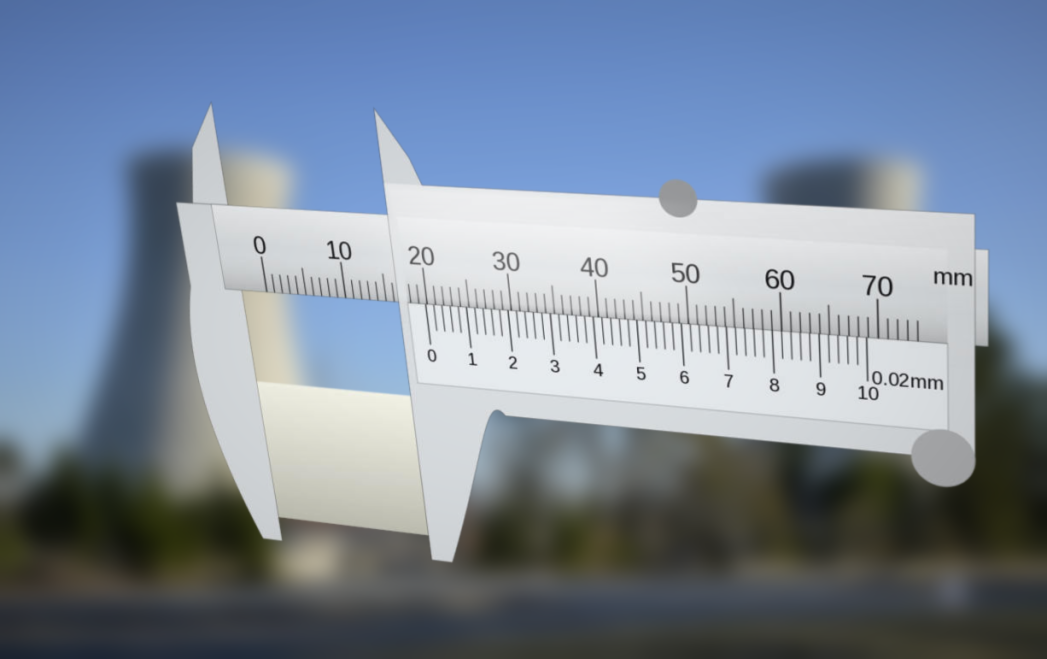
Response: 19.8 (mm)
